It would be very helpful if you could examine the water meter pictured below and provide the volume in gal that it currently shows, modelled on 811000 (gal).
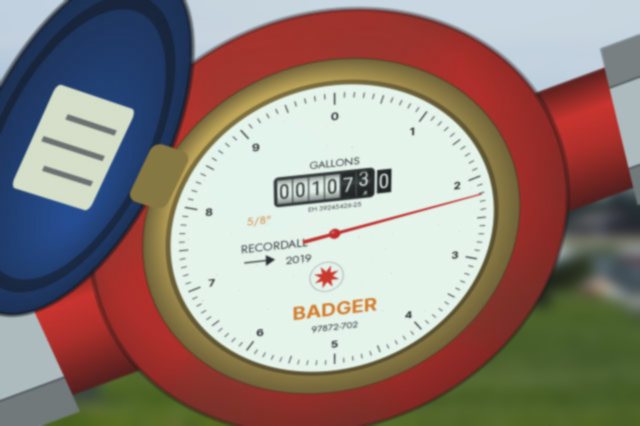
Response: 10732.2 (gal)
